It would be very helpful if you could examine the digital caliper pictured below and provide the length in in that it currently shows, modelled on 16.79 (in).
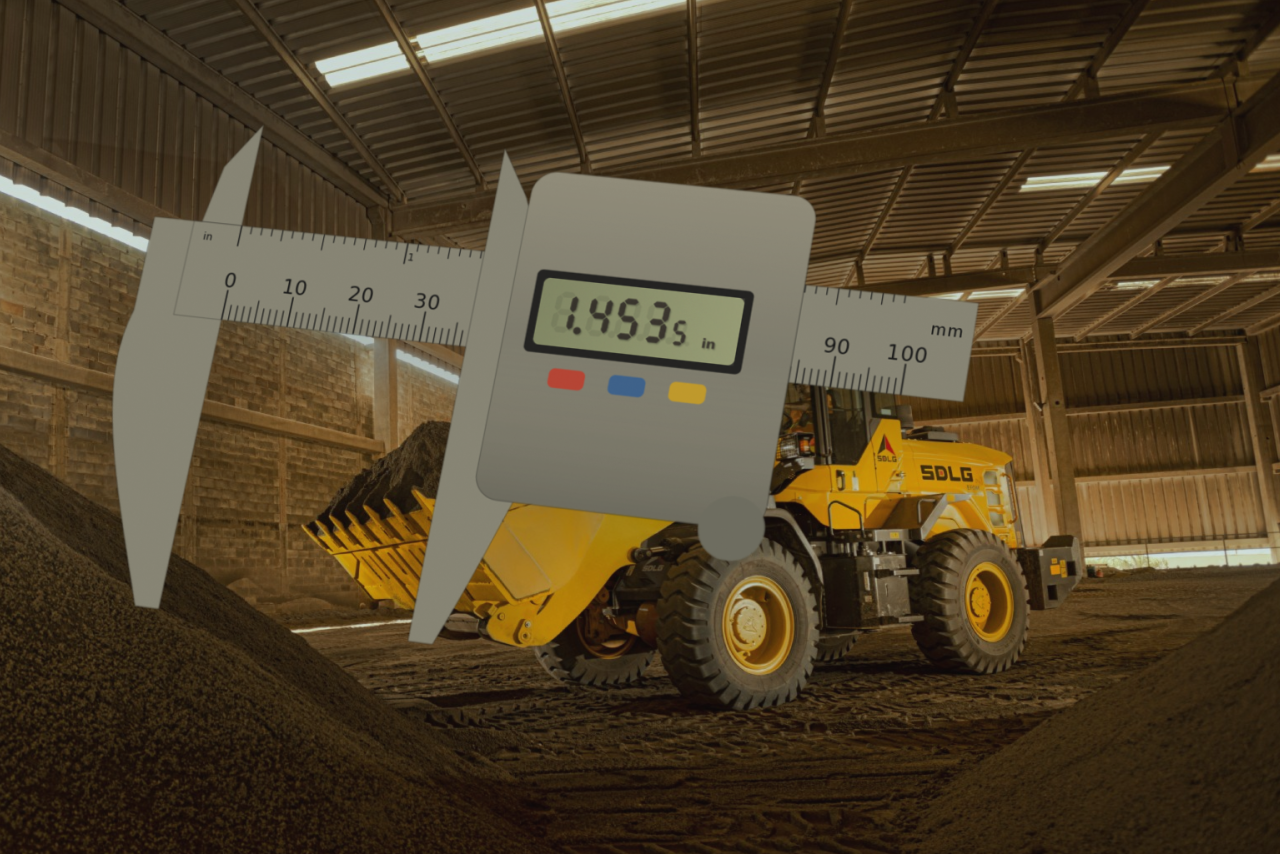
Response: 1.4535 (in)
